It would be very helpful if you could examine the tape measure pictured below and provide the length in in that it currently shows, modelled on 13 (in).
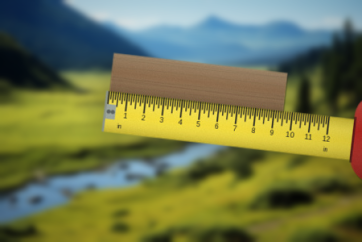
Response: 9.5 (in)
